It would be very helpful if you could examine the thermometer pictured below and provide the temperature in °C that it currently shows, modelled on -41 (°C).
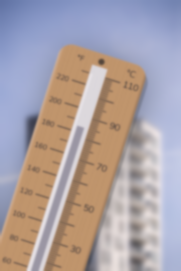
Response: 85 (°C)
